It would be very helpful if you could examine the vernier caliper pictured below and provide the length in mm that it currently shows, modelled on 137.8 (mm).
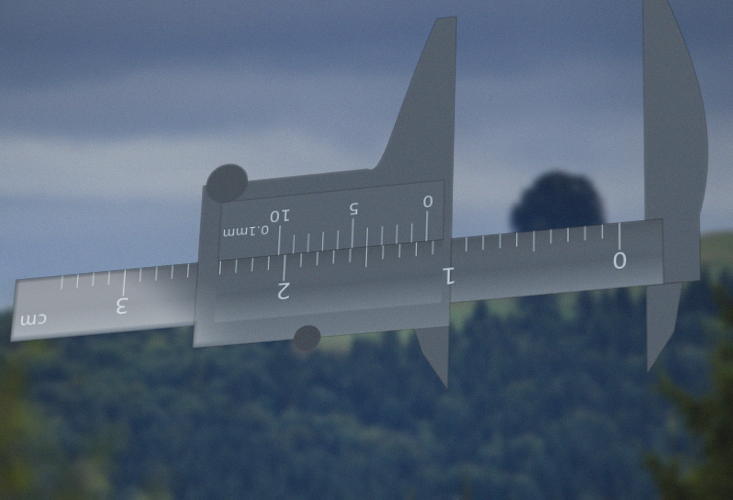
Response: 11.4 (mm)
